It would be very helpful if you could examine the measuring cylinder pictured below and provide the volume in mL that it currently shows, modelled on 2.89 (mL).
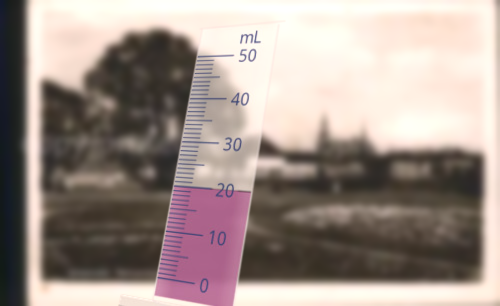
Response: 20 (mL)
